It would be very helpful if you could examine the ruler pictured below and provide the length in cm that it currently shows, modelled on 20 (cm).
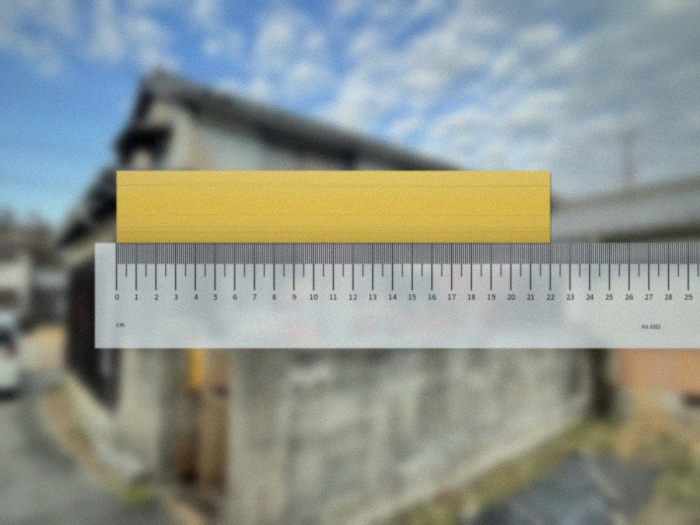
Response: 22 (cm)
